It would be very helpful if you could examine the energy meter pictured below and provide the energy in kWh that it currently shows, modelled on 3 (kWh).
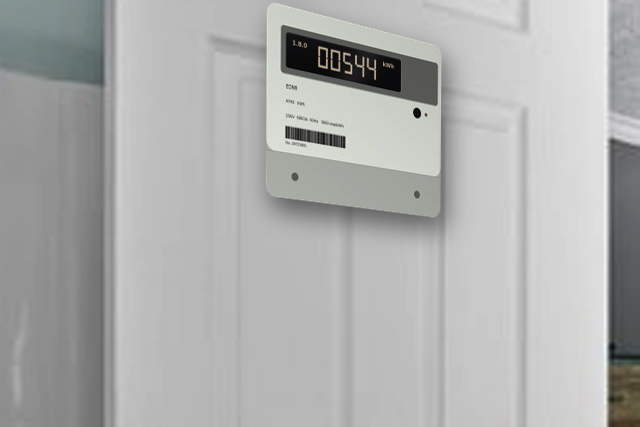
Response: 544 (kWh)
